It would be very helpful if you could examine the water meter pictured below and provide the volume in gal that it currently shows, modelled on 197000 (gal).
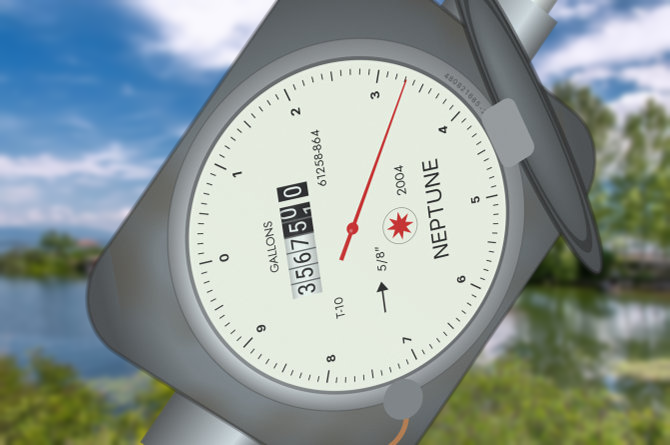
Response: 3567503.3 (gal)
